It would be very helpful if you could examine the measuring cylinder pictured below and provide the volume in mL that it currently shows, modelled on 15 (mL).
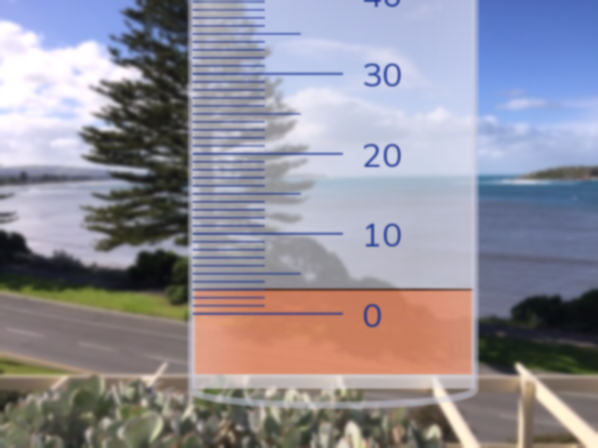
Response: 3 (mL)
